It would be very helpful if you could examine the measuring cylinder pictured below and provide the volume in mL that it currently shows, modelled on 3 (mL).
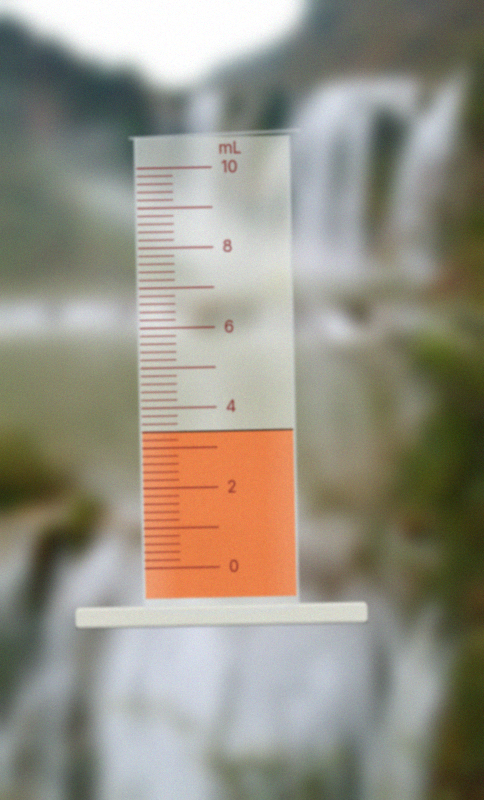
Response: 3.4 (mL)
